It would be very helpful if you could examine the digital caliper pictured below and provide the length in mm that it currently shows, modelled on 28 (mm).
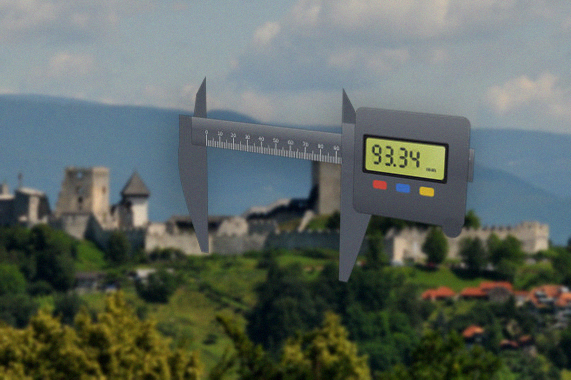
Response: 93.34 (mm)
